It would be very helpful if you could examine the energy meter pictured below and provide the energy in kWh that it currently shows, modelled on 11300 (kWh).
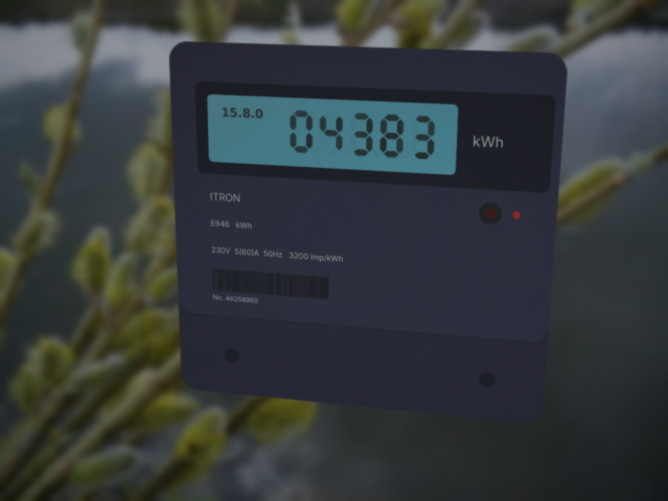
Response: 4383 (kWh)
